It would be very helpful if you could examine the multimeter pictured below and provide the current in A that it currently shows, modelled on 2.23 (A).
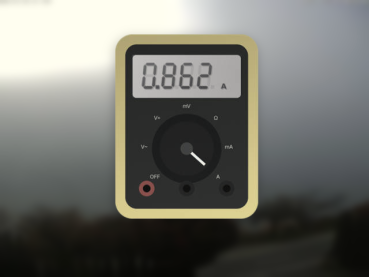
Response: 0.862 (A)
